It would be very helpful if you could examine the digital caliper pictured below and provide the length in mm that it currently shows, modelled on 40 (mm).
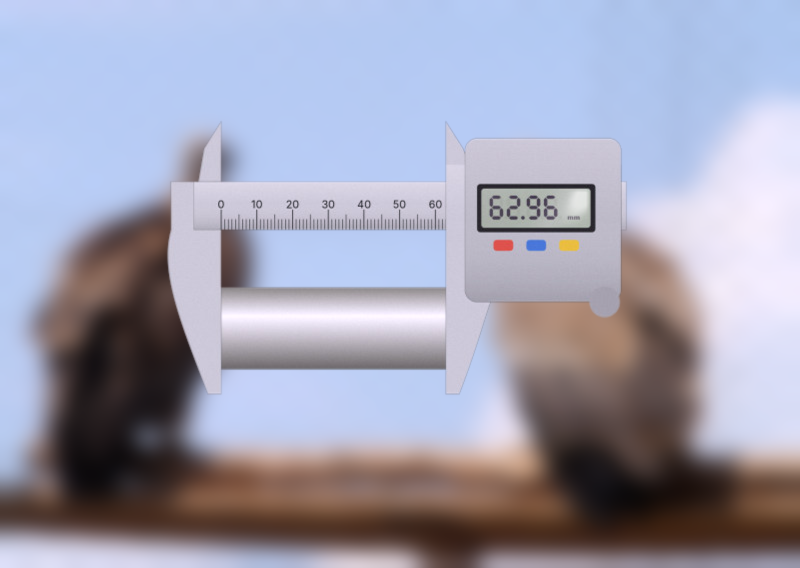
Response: 62.96 (mm)
